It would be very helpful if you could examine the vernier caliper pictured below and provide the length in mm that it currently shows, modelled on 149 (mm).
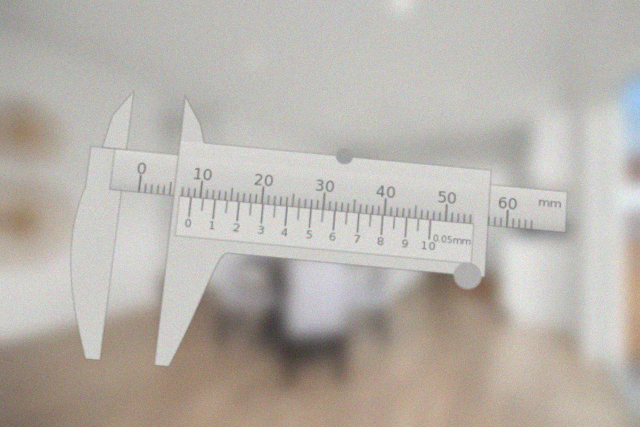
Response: 8.5 (mm)
